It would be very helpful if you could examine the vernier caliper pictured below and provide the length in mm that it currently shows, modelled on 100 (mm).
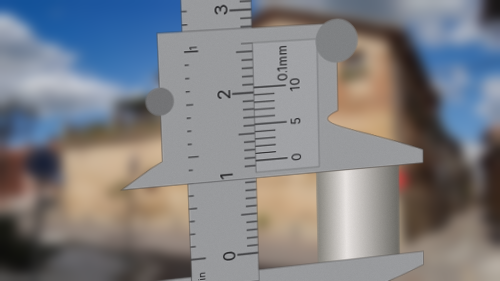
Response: 11.6 (mm)
